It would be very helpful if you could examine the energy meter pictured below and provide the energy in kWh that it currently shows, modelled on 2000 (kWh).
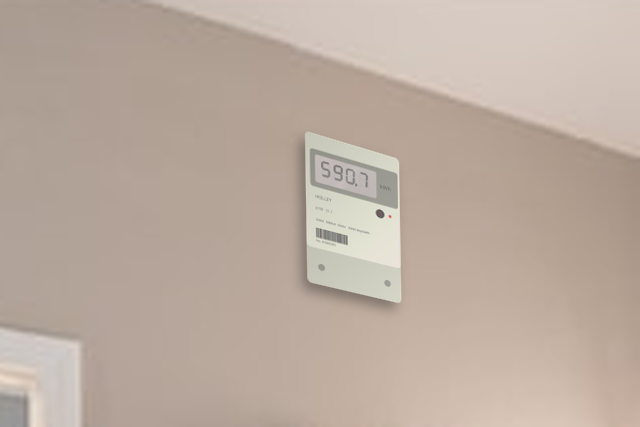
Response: 590.7 (kWh)
